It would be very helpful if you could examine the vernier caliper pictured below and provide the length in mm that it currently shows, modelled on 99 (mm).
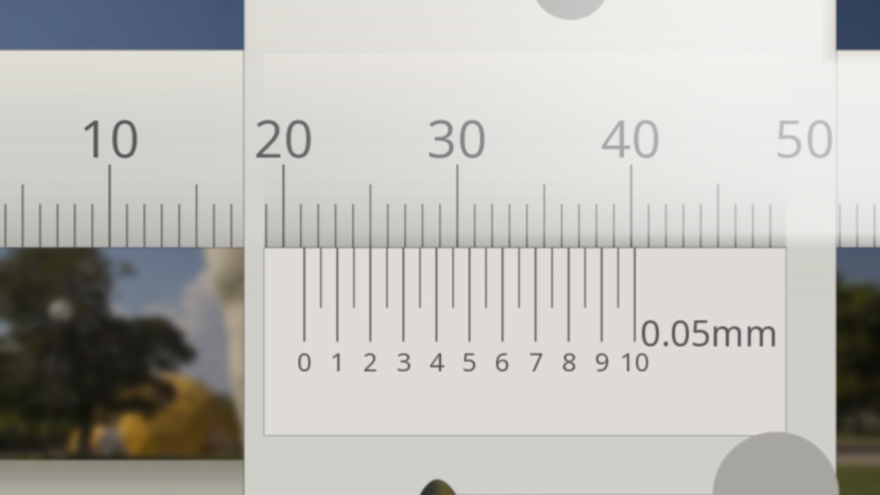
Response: 21.2 (mm)
